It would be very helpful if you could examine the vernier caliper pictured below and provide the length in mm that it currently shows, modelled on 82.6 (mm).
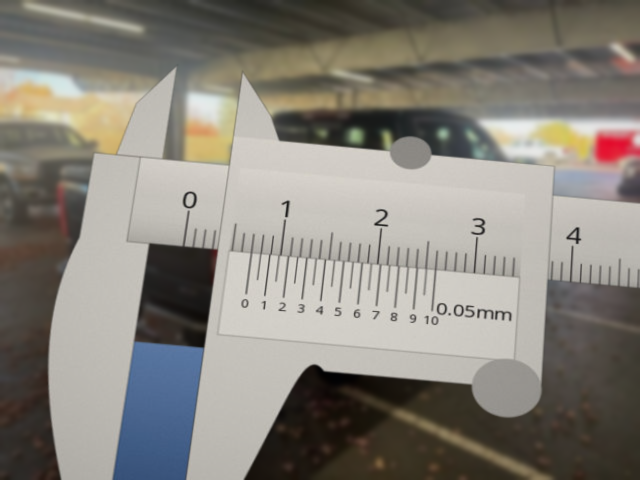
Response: 7.0 (mm)
